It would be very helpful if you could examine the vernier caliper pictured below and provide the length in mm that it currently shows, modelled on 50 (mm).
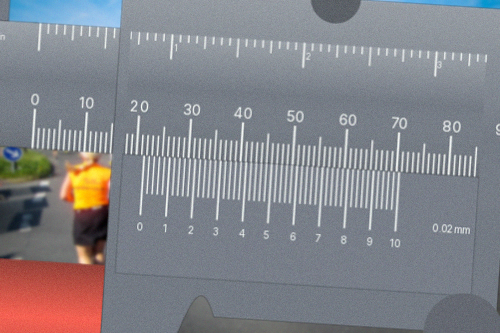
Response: 21.5 (mm)
